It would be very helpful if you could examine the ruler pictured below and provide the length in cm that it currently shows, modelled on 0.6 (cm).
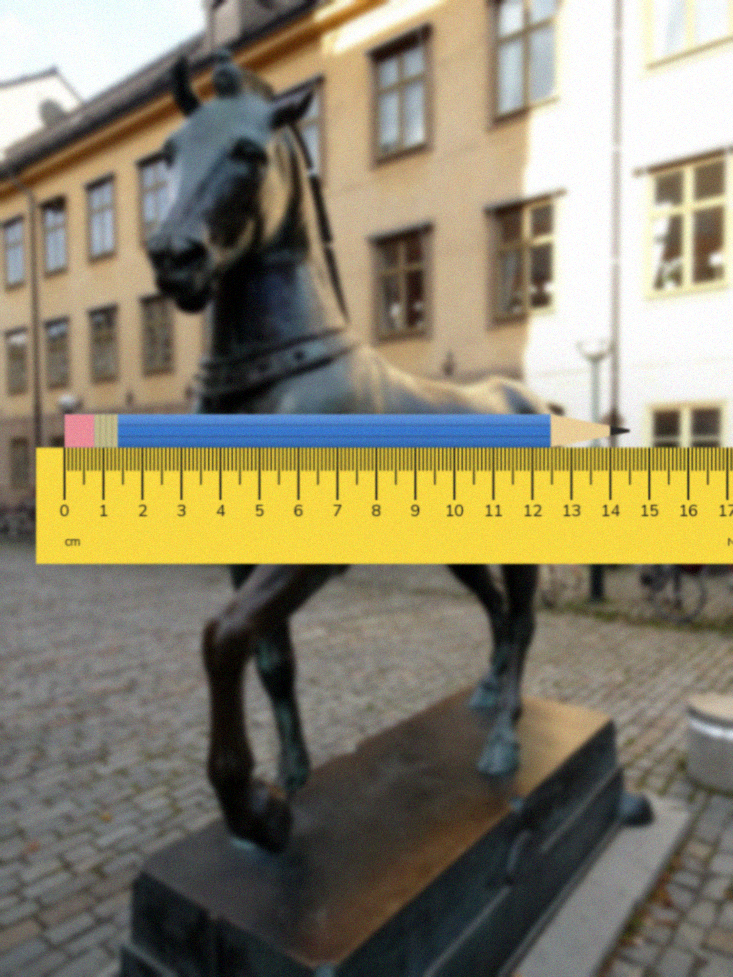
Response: 14.5 (cm)
